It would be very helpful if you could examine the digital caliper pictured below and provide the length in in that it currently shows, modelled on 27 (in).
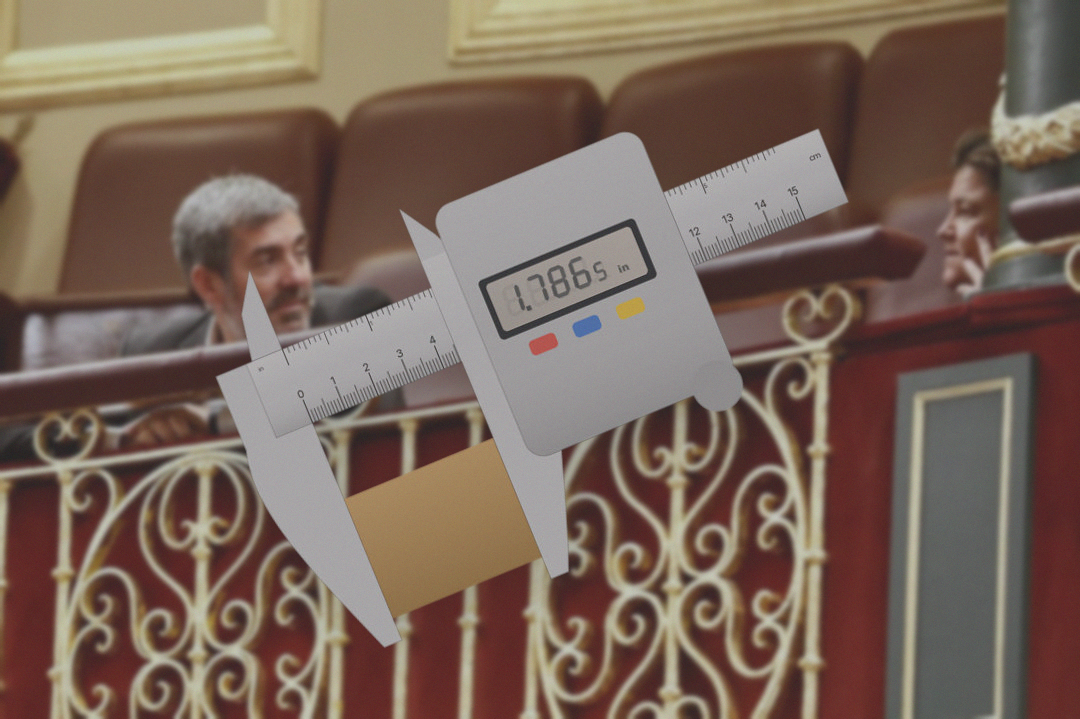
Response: 1.7865 (in)
